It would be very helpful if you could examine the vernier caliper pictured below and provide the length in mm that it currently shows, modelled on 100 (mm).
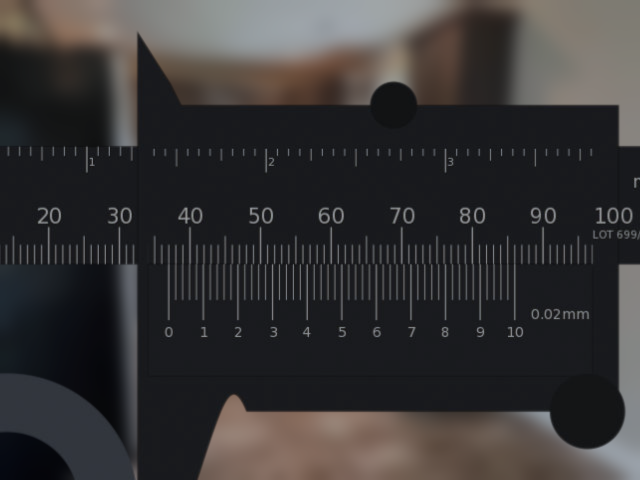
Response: 37.0 (mm)
